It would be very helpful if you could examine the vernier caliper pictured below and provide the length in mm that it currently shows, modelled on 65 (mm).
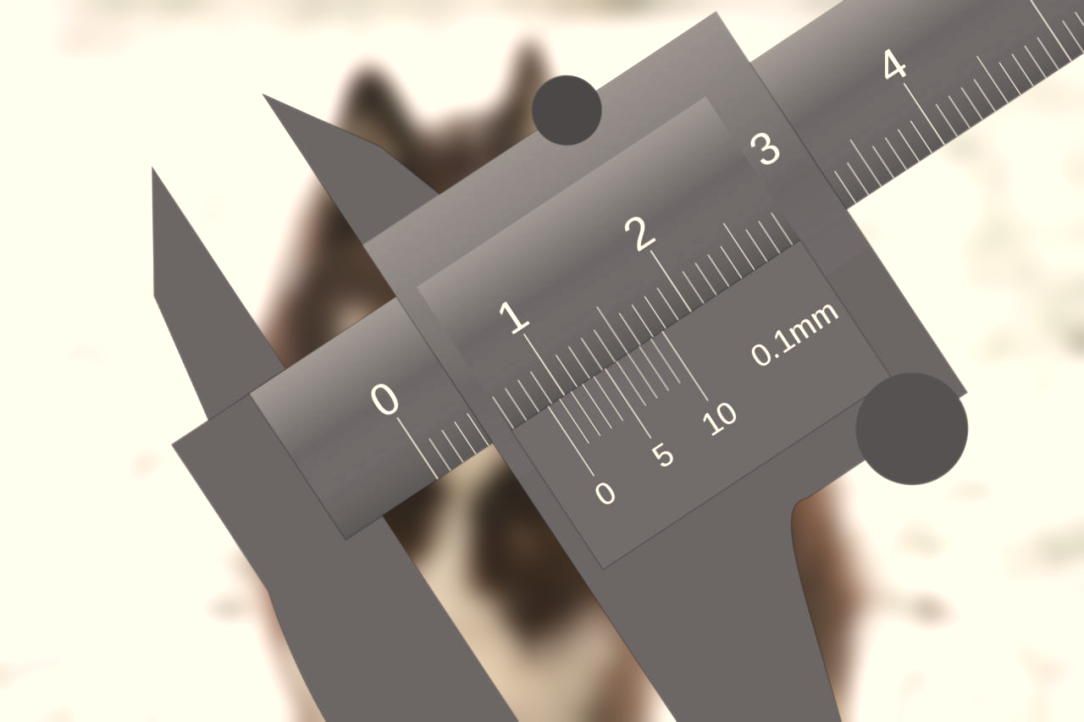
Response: 8.7 (mm)
